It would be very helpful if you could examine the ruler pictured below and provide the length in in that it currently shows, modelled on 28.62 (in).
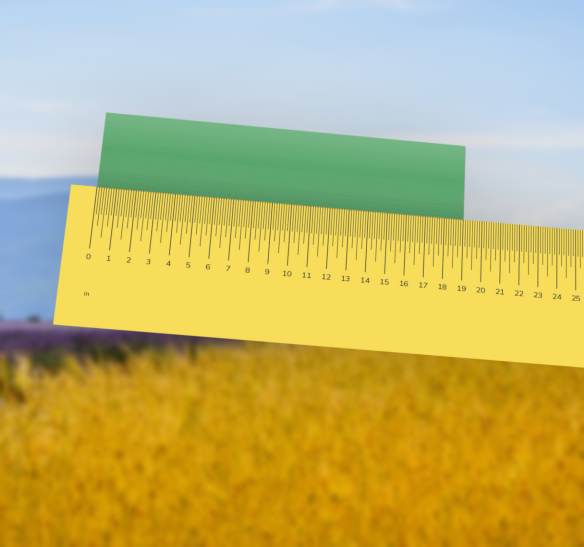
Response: 19 (in)
